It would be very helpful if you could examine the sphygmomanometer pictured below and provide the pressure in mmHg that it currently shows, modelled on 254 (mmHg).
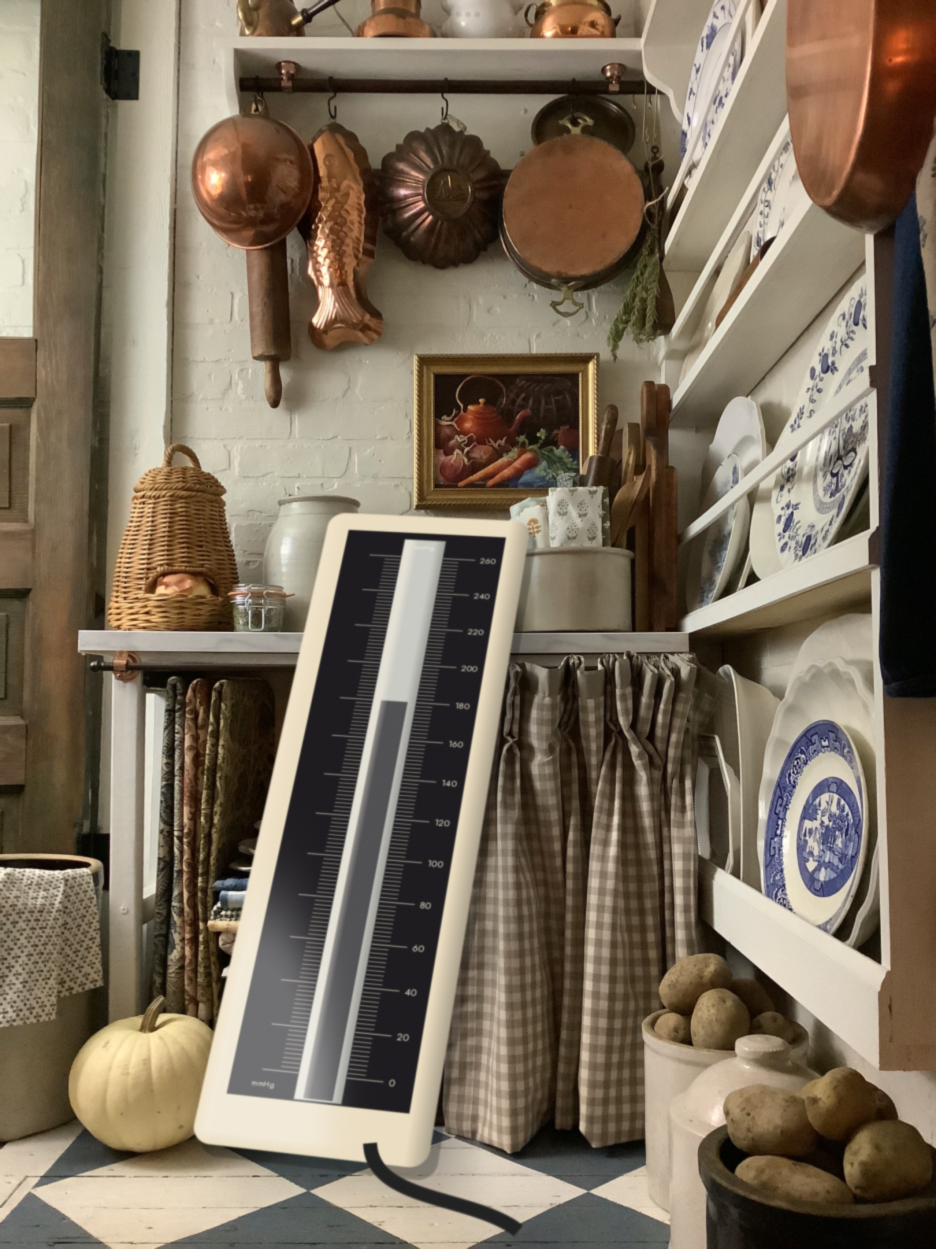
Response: 180 (mmHg)
